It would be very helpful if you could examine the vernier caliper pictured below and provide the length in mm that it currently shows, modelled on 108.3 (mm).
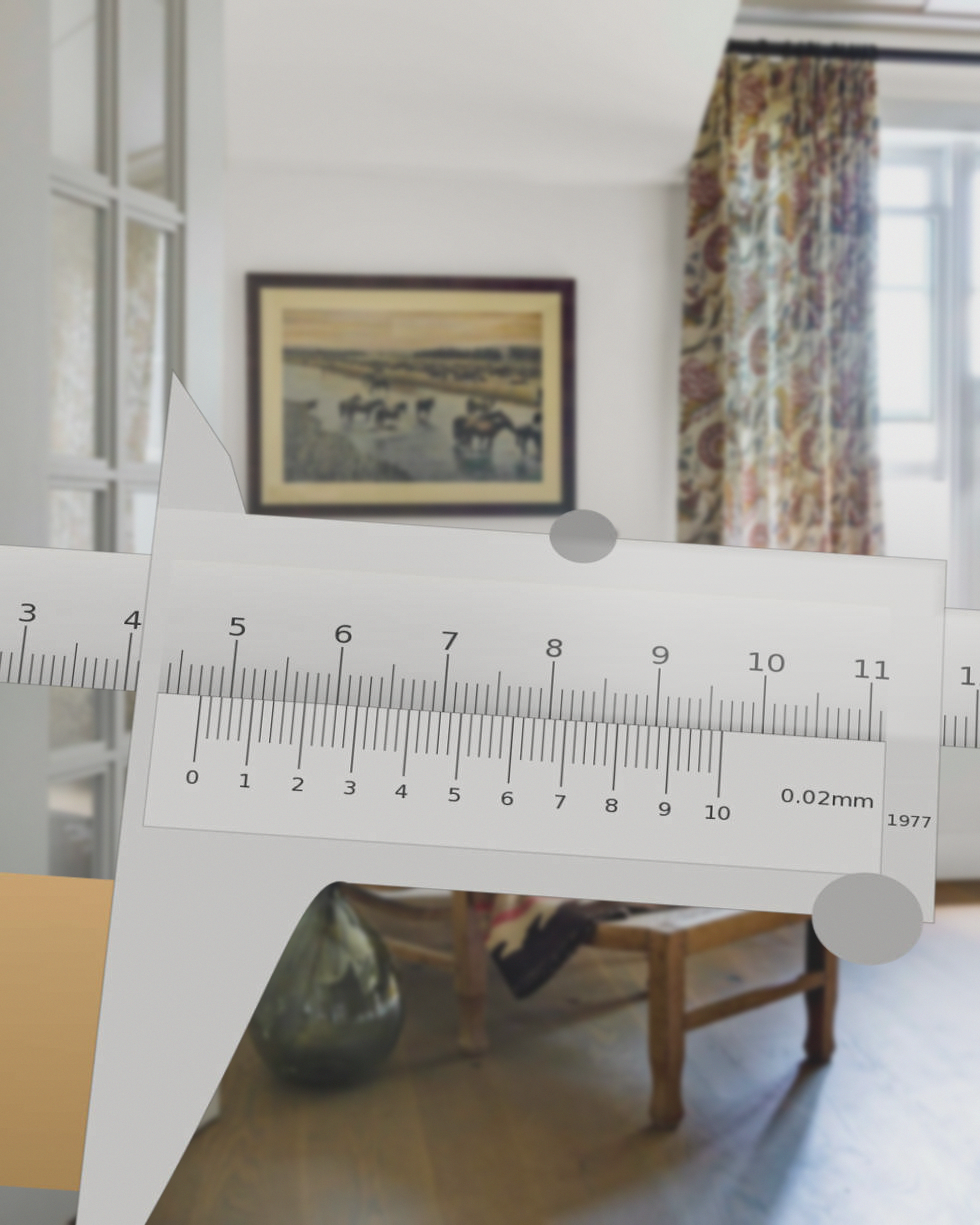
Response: 47.2 (mm)
